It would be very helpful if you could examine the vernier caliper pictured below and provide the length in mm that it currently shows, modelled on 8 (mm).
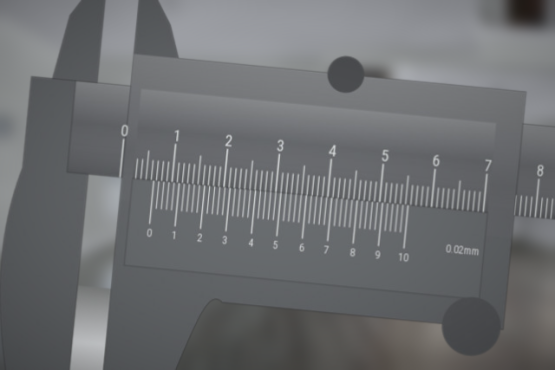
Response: 6.5 (mm)
